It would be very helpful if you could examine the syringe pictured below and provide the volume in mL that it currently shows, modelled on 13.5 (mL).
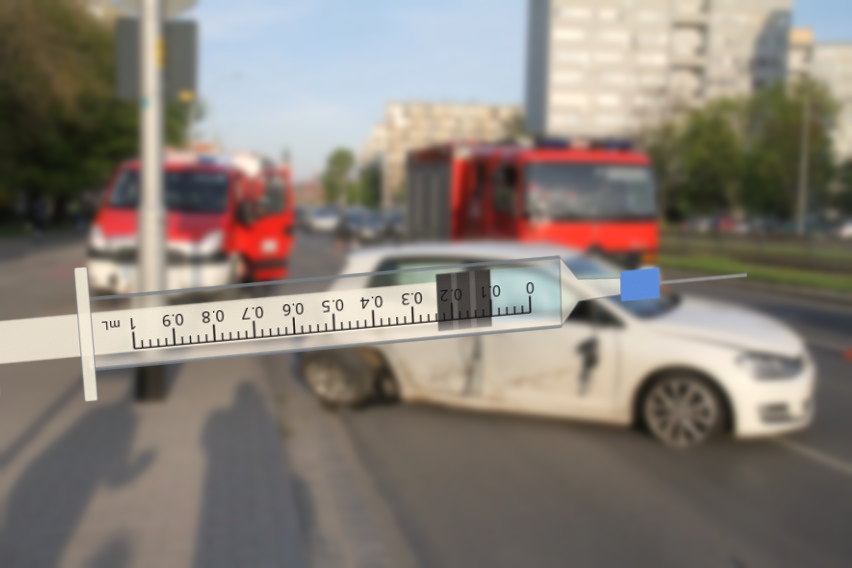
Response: 0.1 (mL)
